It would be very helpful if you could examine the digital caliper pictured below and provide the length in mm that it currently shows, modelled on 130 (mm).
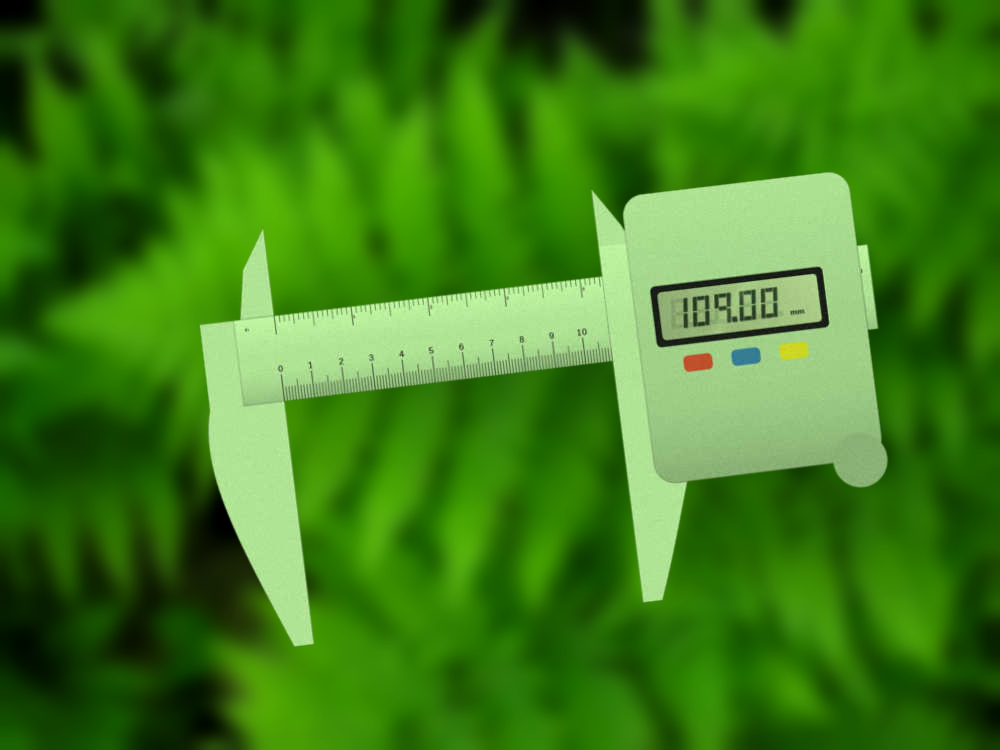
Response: 109.00 (mm)
